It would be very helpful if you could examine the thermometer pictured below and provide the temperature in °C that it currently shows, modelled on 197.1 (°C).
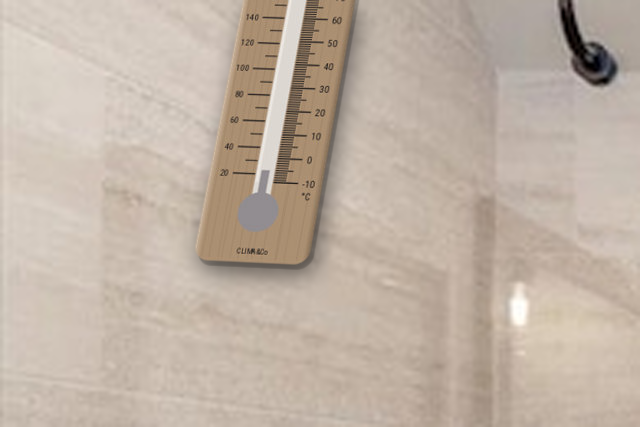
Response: -5 (°C)
